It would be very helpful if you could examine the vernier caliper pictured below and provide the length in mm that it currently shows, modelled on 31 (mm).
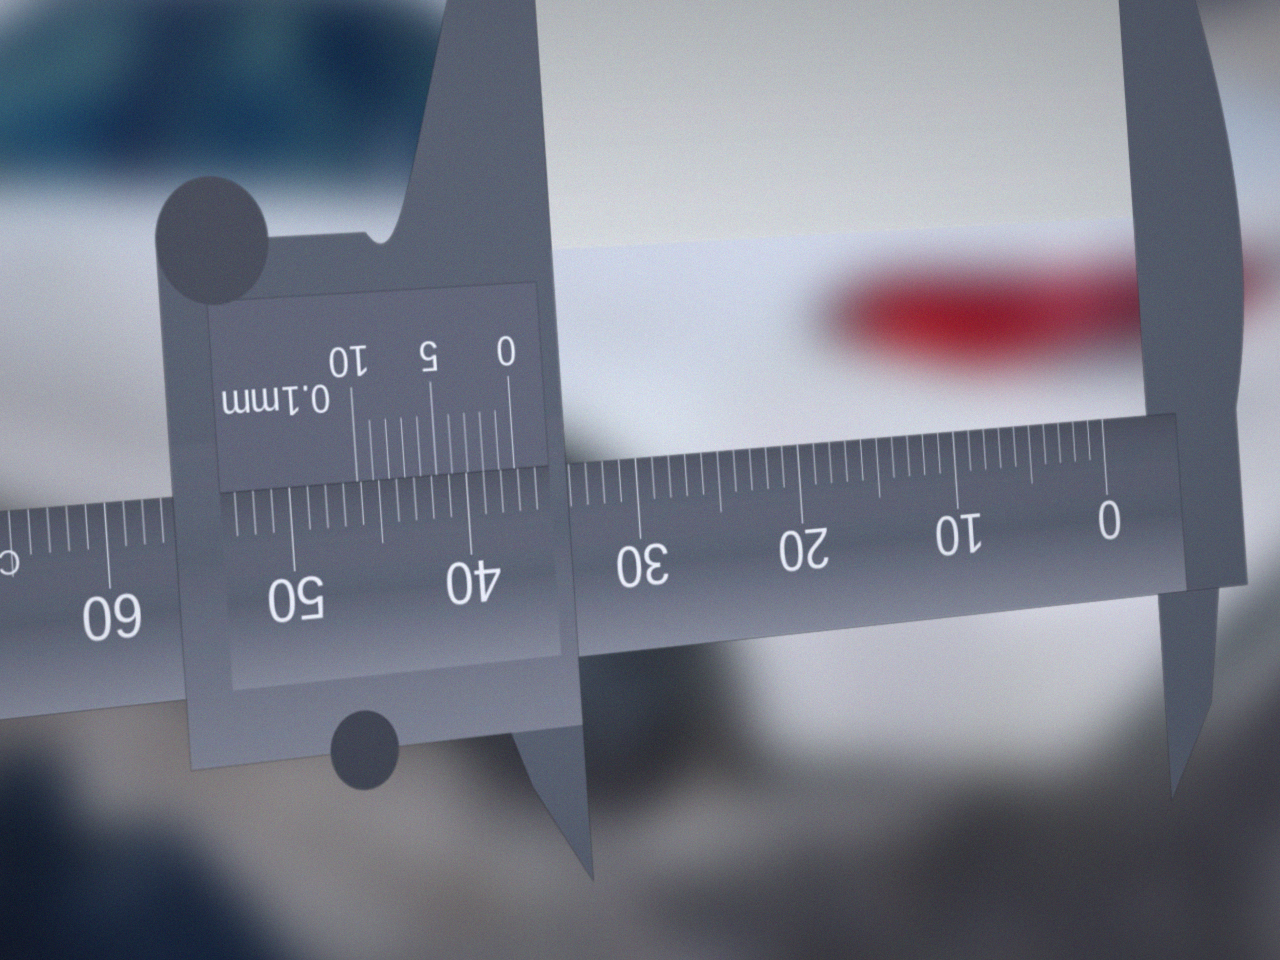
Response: 37.2 (mm)
